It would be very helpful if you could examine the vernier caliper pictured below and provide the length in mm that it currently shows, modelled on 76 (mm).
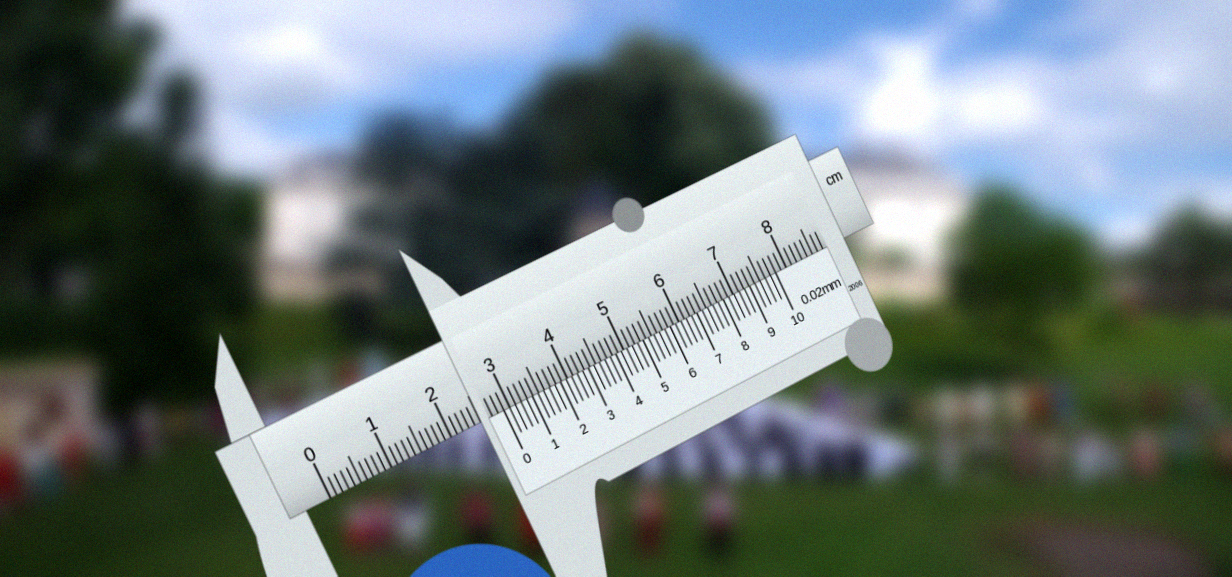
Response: 29.0 (mm)
